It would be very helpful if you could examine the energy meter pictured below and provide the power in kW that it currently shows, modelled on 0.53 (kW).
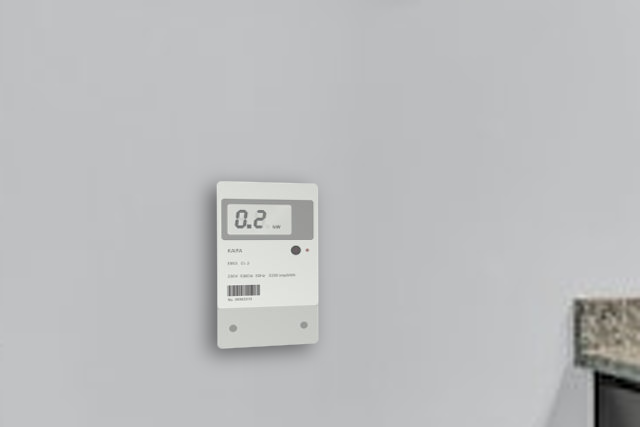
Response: 0.2 (kW)
